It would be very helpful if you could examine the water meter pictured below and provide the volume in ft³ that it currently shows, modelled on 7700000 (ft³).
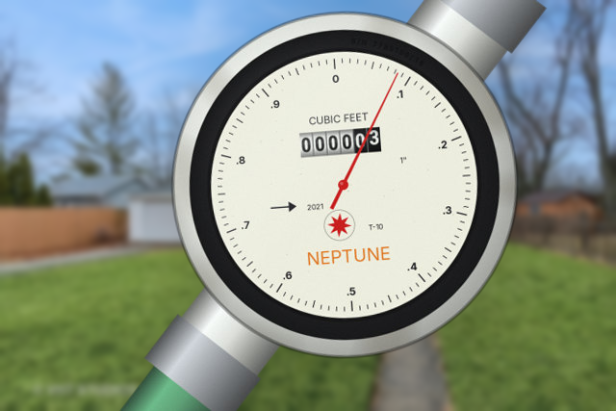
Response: 3.08 (ft³)
